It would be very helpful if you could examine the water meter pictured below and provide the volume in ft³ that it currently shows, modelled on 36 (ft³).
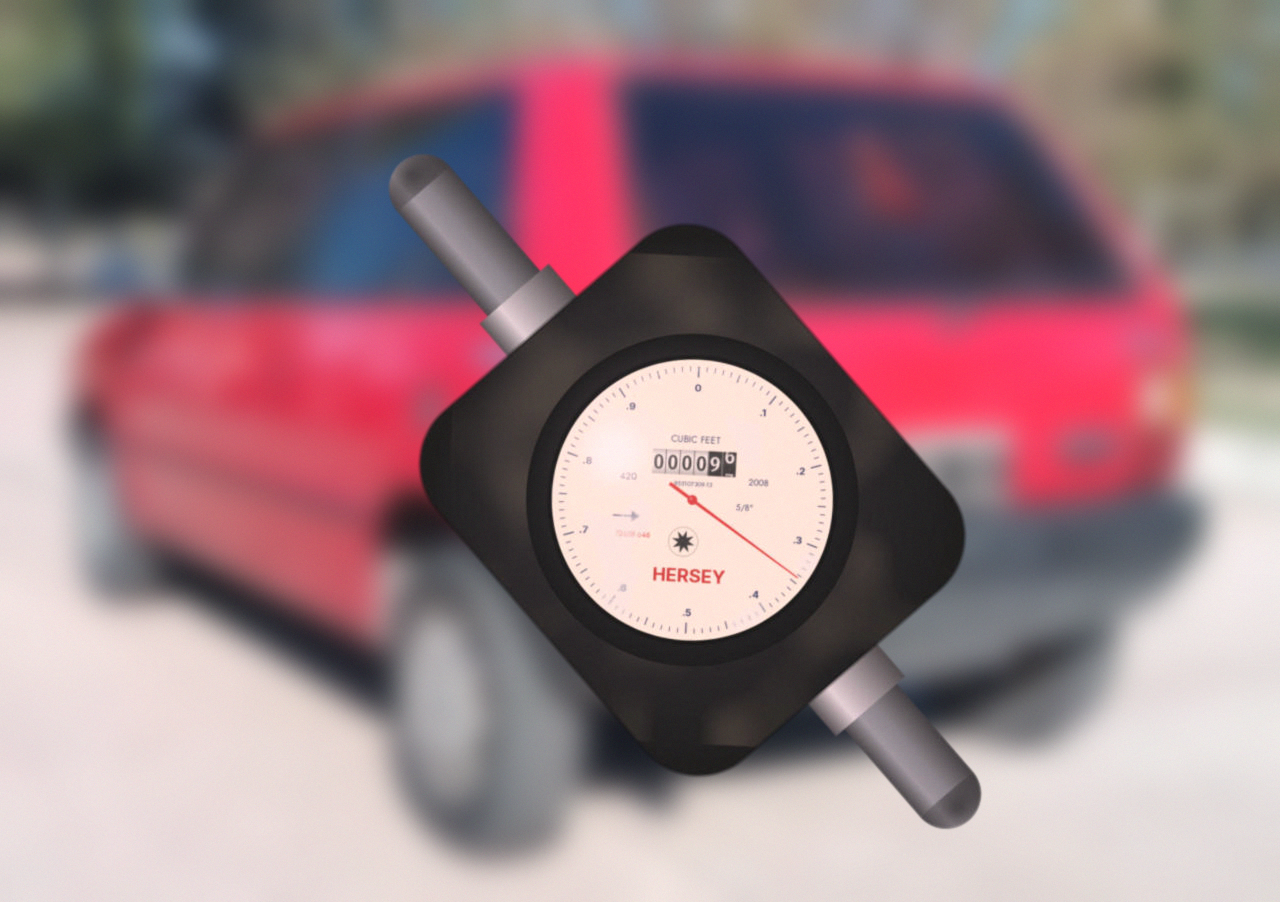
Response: 96.34 (ft³)
